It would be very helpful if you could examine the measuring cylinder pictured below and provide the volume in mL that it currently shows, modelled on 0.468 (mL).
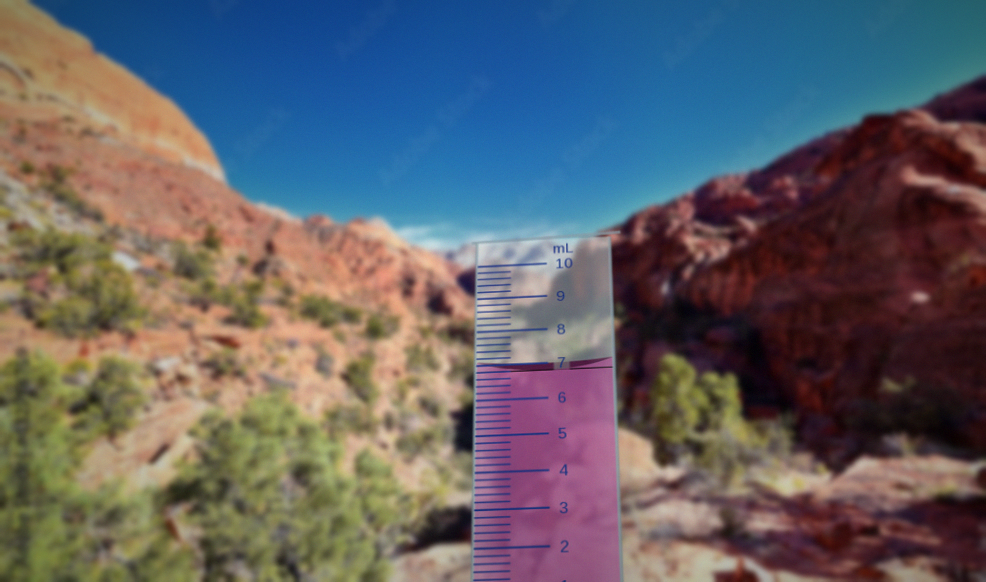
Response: 6.8 (mL)
